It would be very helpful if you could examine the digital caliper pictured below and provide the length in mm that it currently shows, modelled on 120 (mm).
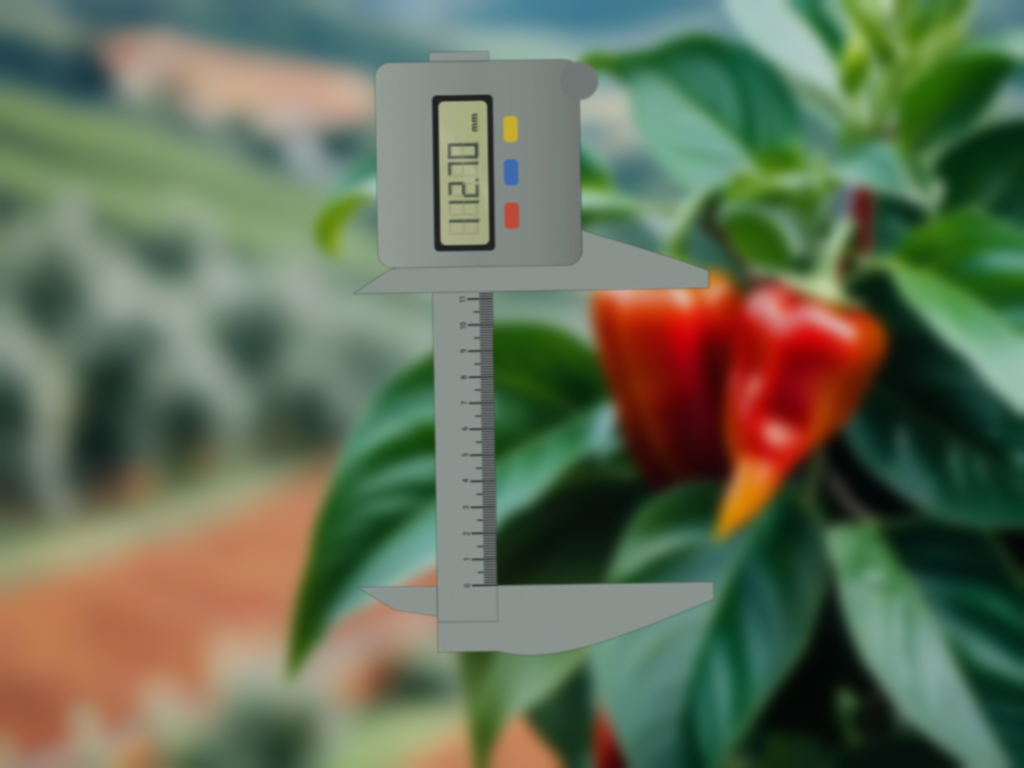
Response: 112.70 (mm)
